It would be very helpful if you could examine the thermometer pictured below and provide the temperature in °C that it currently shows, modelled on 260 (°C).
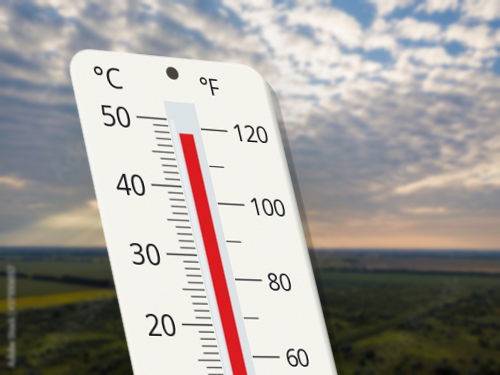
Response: 48 (°C)
